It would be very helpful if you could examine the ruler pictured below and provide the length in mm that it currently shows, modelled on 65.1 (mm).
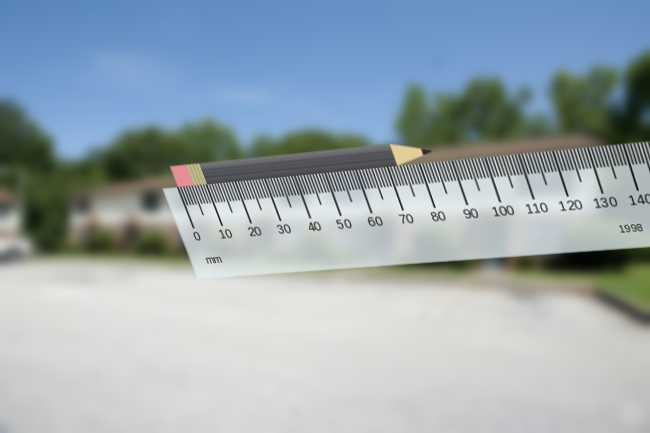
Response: 85 (mm)
